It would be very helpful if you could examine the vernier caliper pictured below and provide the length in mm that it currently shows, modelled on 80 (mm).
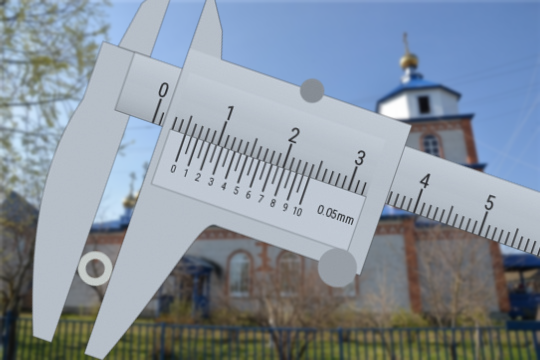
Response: 5.0 (mm)
